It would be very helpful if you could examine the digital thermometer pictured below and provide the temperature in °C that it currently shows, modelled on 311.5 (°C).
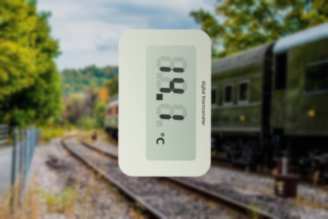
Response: 14.1 (°C)
